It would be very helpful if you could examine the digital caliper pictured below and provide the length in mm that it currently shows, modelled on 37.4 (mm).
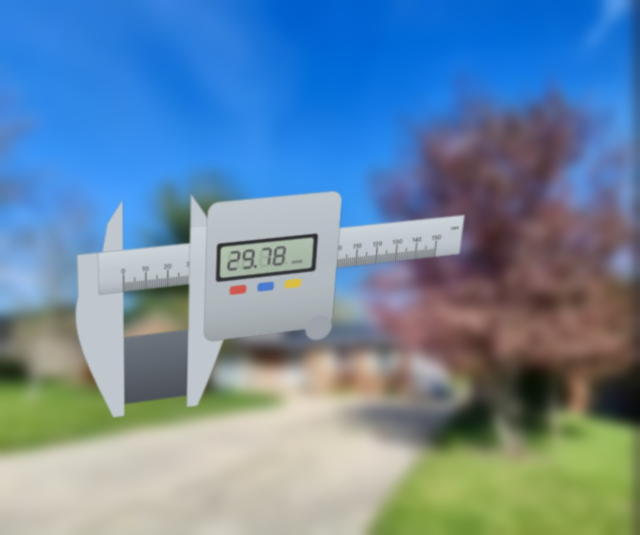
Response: 29.78 (mm)
